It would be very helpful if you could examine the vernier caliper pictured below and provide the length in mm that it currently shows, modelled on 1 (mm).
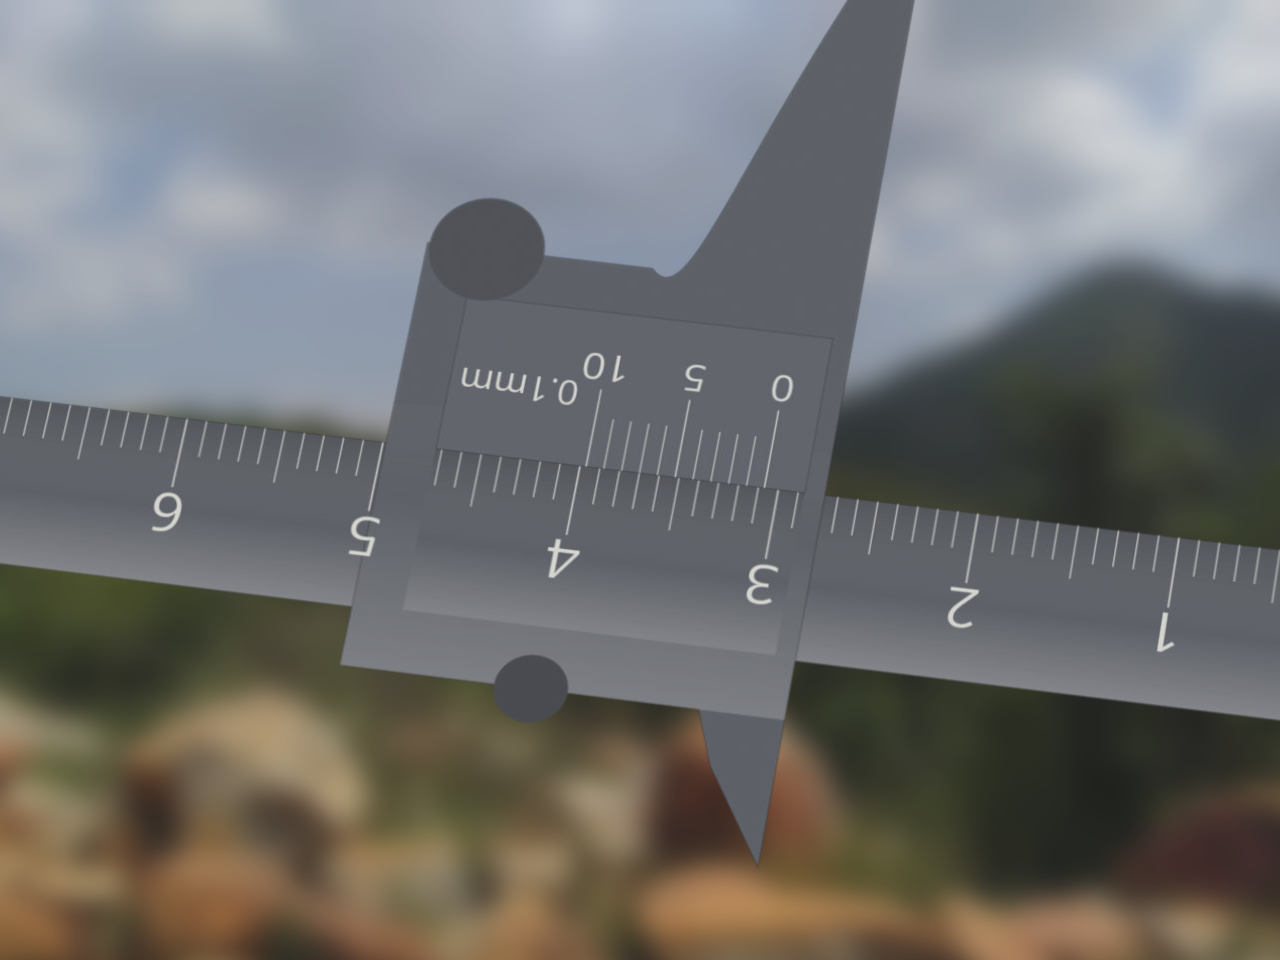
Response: 30.7 (mm)
